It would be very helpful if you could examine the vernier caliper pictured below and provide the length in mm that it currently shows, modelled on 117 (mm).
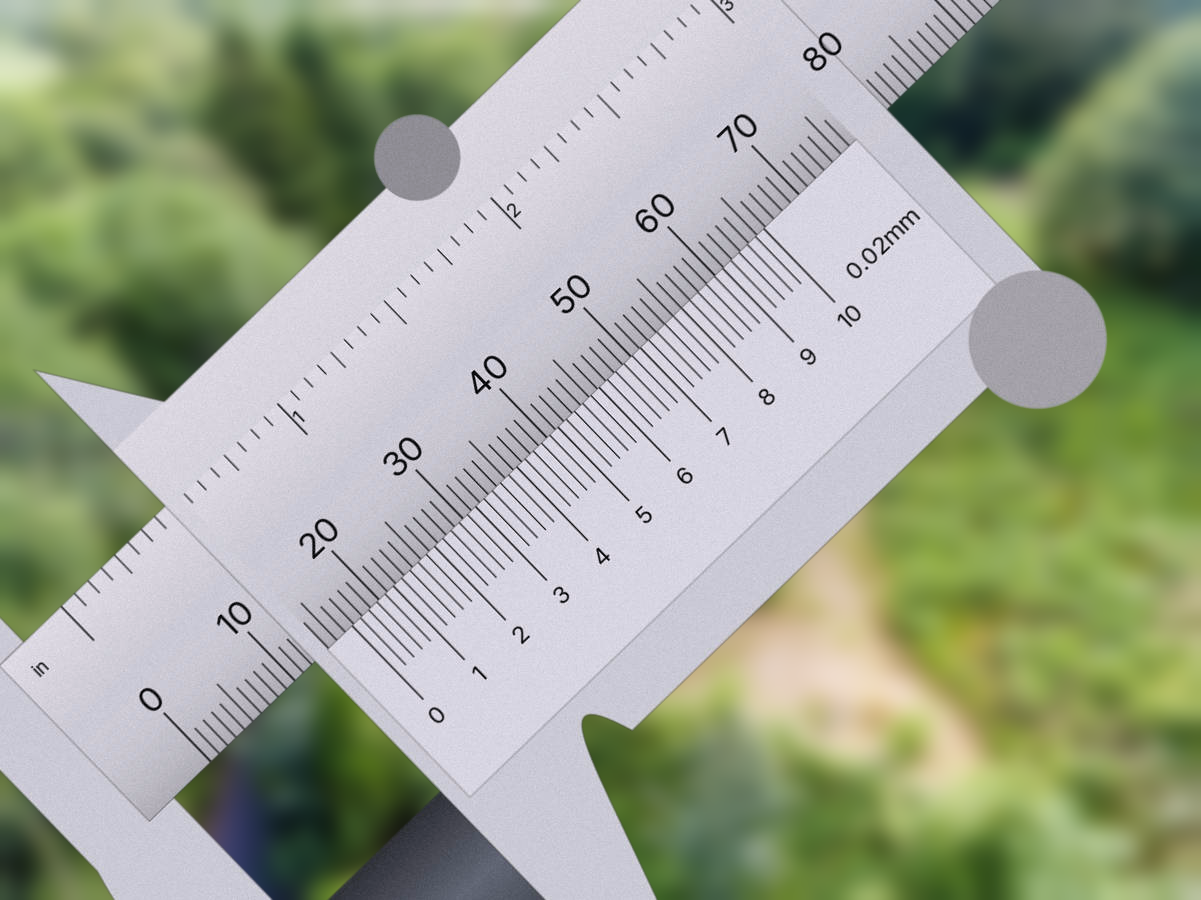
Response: 16.8 (mm)
